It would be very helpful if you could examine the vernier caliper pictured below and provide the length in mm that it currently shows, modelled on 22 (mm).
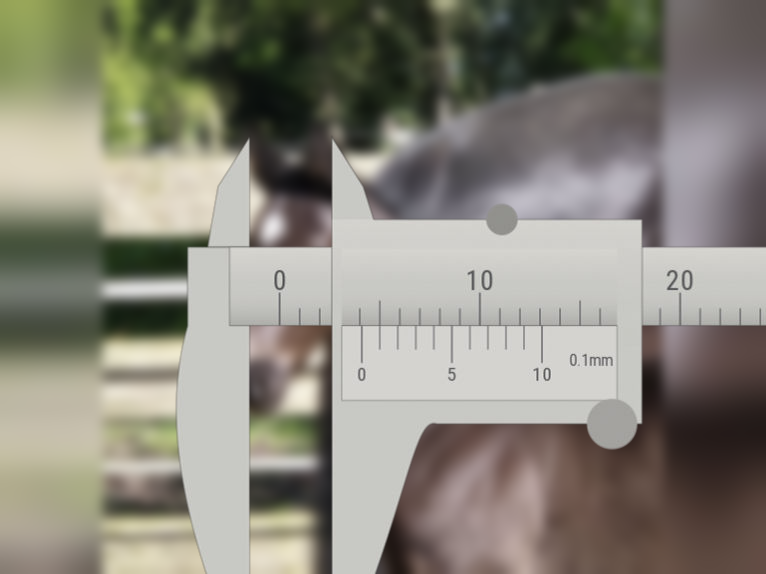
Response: 4.1 (mm)
